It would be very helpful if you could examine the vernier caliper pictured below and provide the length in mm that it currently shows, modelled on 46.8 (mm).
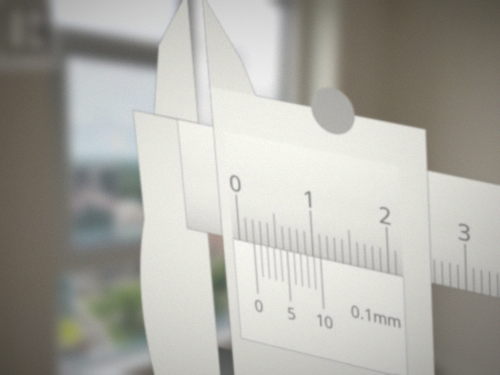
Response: 2.0 (mm)
